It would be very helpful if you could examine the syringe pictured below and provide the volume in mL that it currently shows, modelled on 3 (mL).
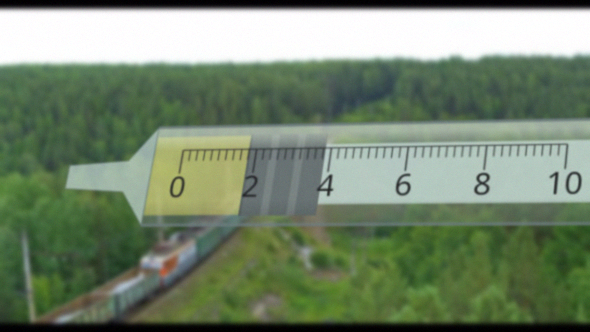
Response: 1.8 (mL)
